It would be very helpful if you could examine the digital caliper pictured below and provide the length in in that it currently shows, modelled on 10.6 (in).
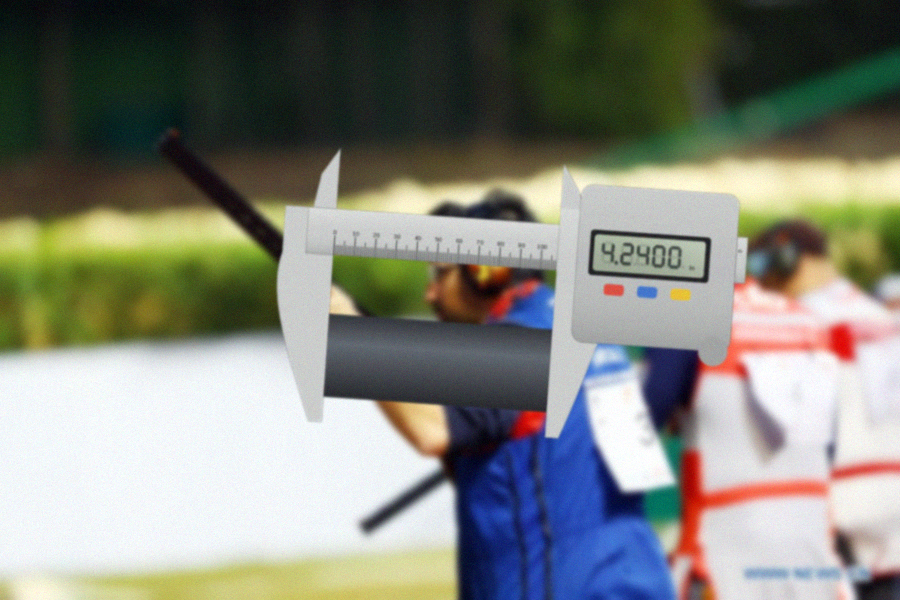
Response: 4.2400 (in)
